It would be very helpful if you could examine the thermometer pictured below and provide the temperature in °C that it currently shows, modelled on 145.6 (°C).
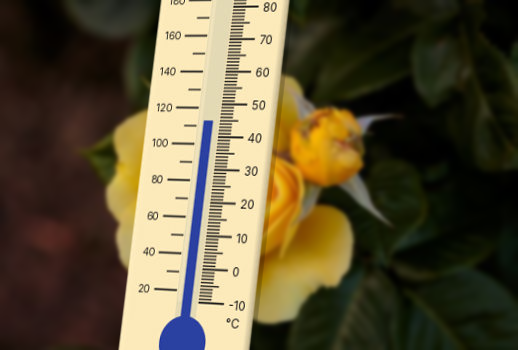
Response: 45 (°C)
